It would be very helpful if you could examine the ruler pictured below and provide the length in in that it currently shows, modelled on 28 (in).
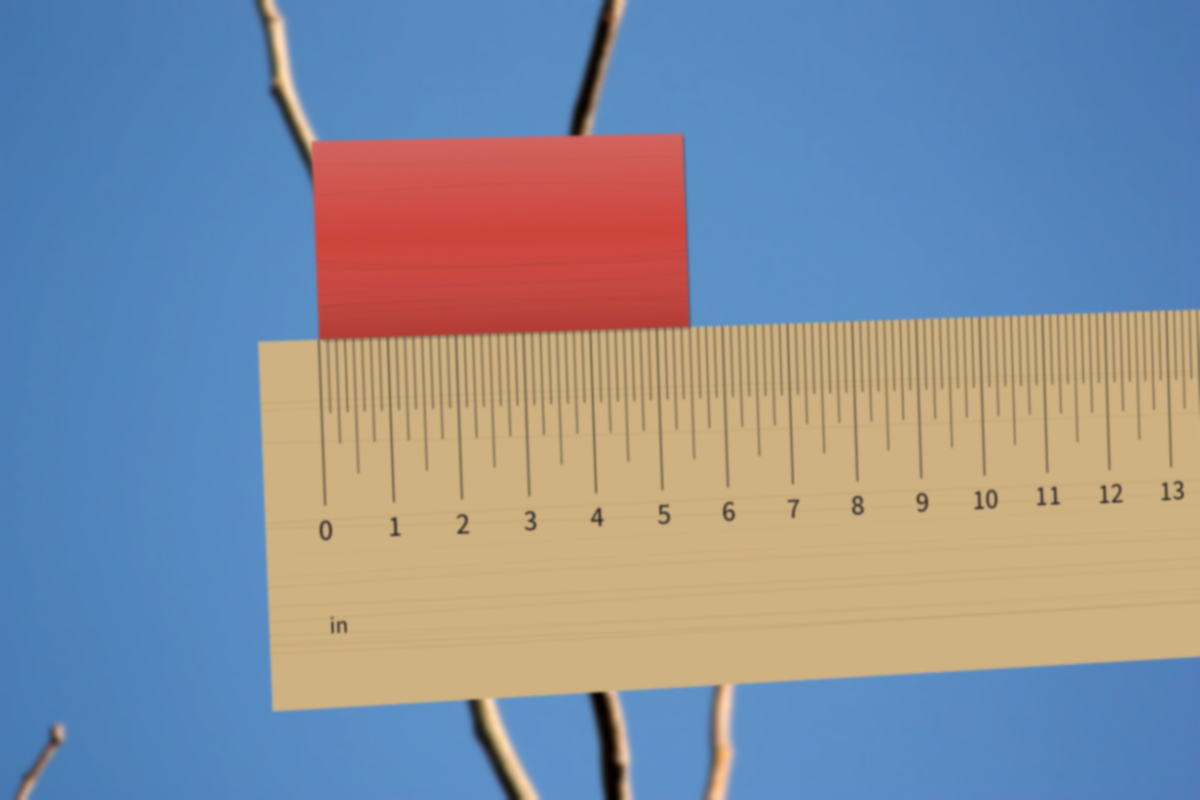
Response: 5.5 (in)
